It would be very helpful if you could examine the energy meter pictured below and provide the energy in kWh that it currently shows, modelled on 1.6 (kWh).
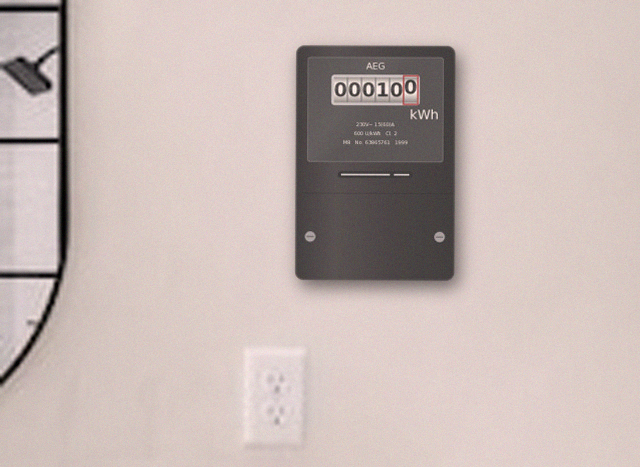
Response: 10.0 (kWh)
